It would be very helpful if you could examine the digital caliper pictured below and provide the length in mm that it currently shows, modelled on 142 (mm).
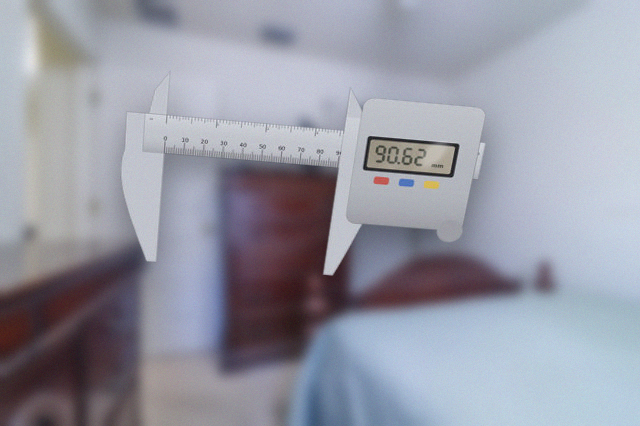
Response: 90.62 (mm)
